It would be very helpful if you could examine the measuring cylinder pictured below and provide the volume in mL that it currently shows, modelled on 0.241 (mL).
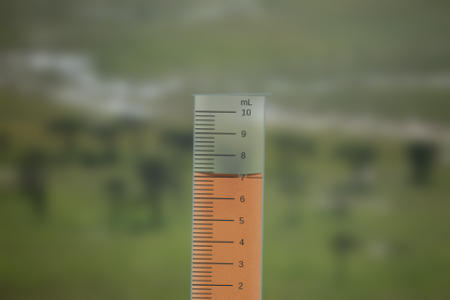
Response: 7 (mL)
